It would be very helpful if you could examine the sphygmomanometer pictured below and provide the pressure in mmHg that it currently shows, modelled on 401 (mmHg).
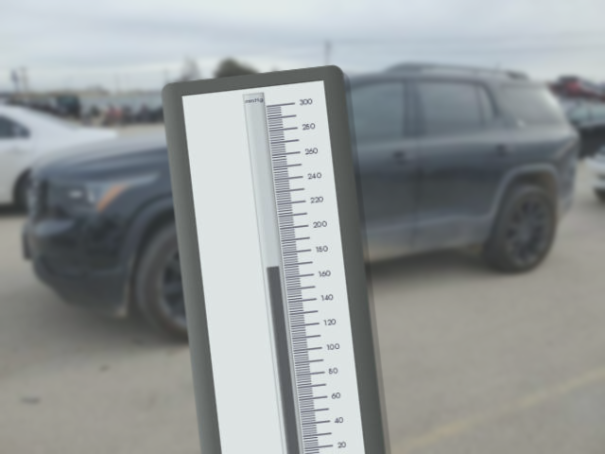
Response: 170 (mmHg)
